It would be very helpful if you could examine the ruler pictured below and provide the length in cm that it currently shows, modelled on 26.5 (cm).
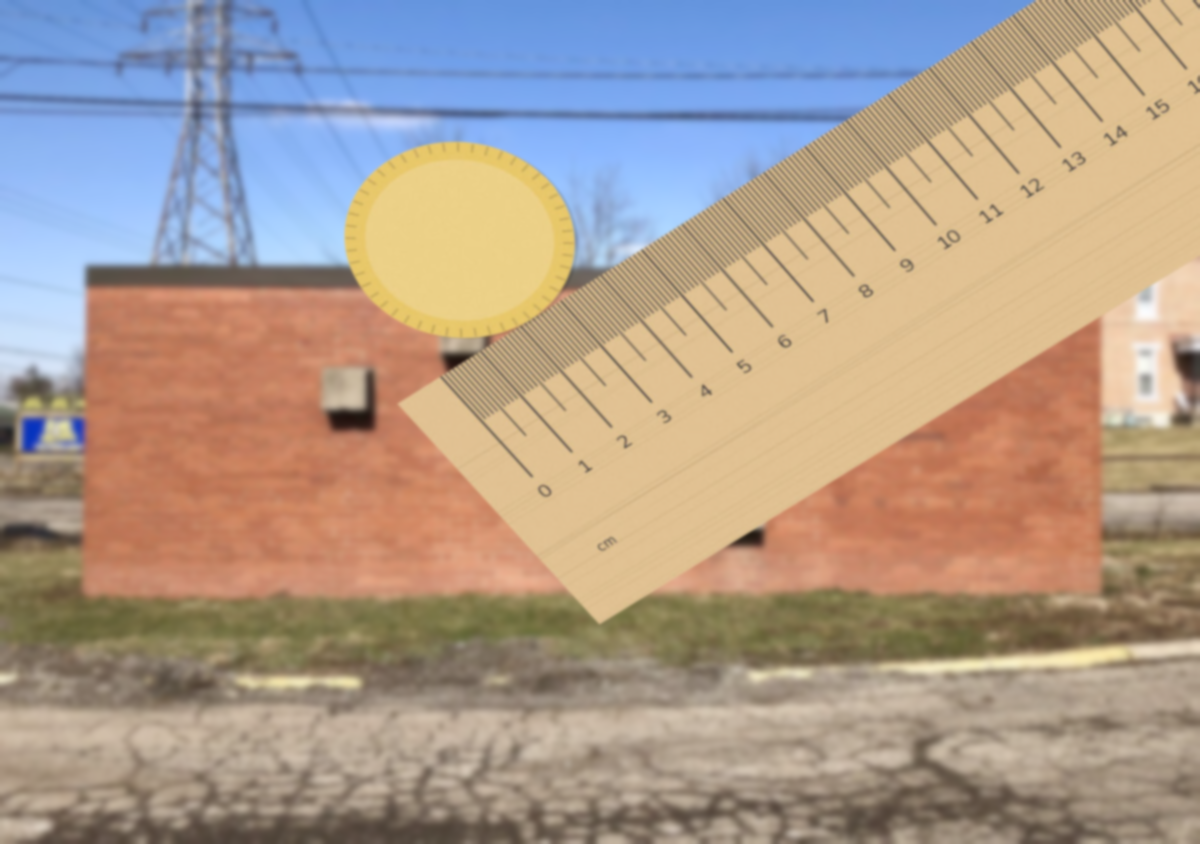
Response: 4.5 (cm)
